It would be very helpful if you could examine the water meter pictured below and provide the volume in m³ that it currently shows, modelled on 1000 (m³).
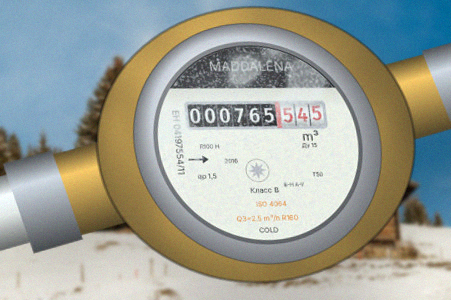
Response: 765.545 (m³)
